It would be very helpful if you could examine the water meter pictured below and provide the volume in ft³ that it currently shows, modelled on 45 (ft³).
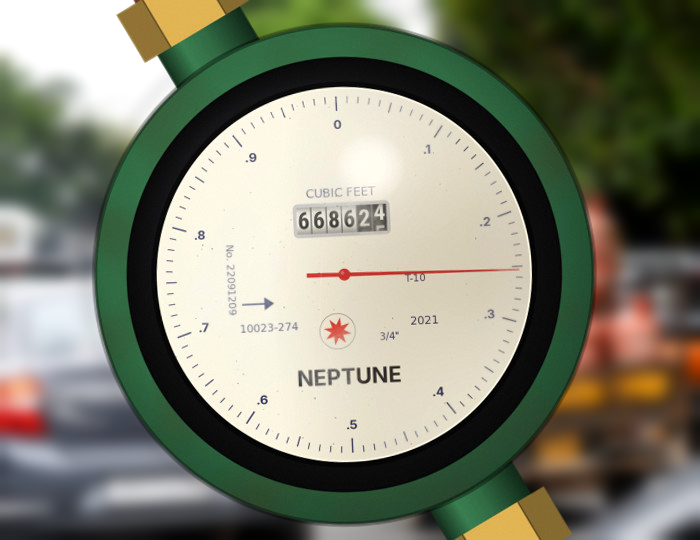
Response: 668624.25 (ft³)
